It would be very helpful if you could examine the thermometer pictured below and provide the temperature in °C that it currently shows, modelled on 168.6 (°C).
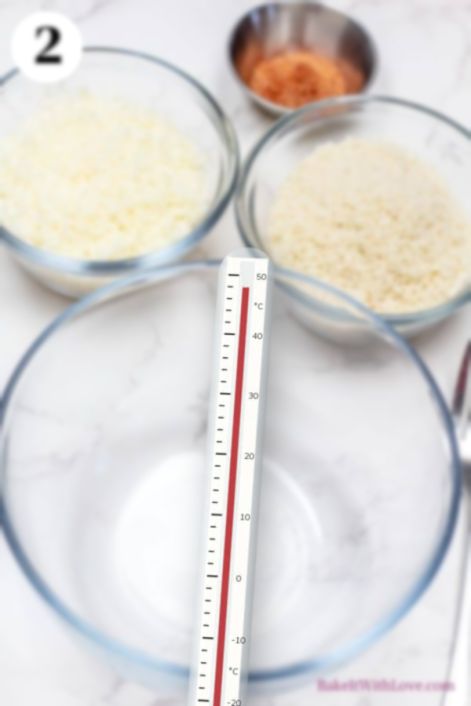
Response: 48 (°C)
